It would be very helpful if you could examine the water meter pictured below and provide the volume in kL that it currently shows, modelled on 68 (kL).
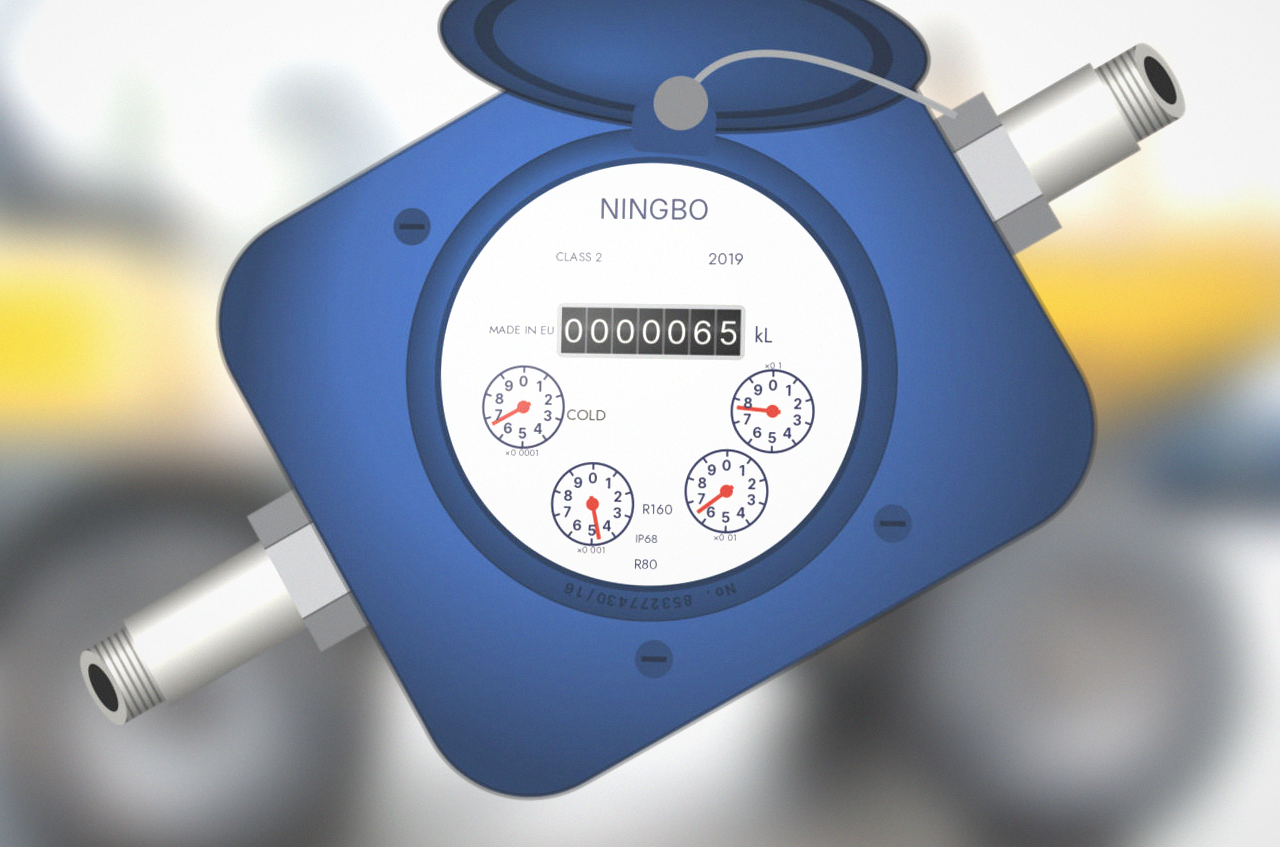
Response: 65.7646 (kL)
